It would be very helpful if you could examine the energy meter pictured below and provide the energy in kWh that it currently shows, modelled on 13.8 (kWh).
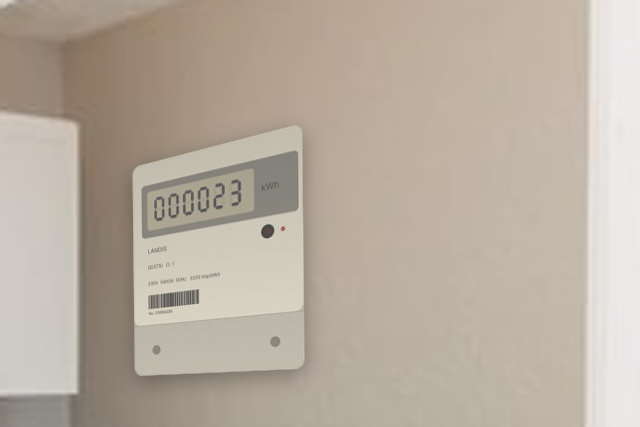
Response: 23 (kWh)
